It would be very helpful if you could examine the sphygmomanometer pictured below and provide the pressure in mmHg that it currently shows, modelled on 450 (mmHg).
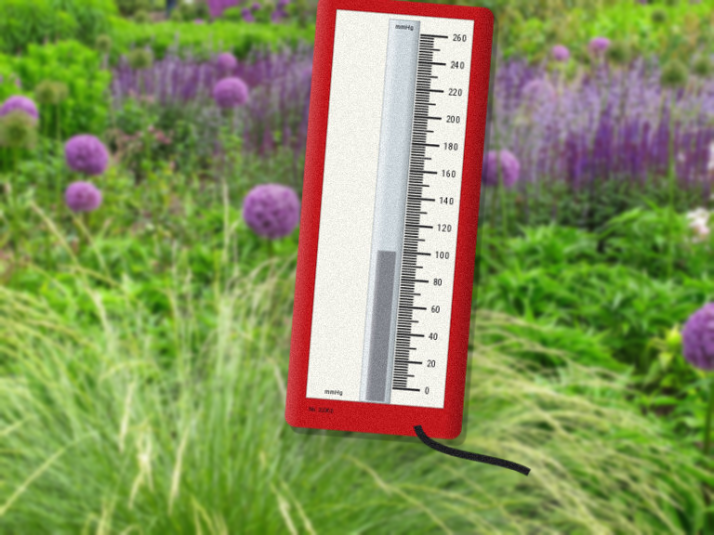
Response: 100 (mmHg)
